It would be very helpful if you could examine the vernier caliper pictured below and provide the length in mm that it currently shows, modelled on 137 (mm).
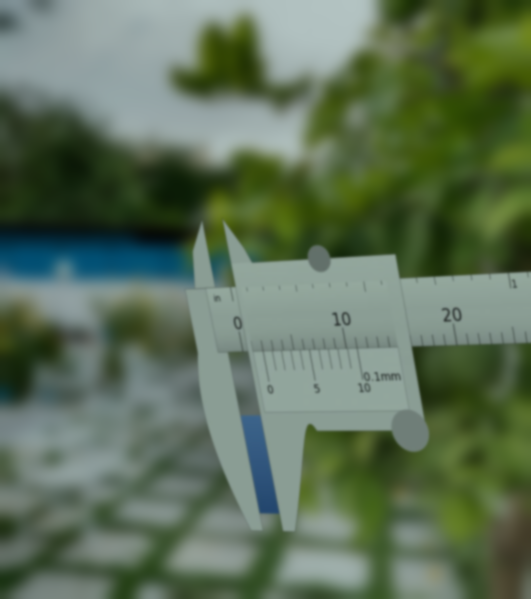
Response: 2.0 (mm)
